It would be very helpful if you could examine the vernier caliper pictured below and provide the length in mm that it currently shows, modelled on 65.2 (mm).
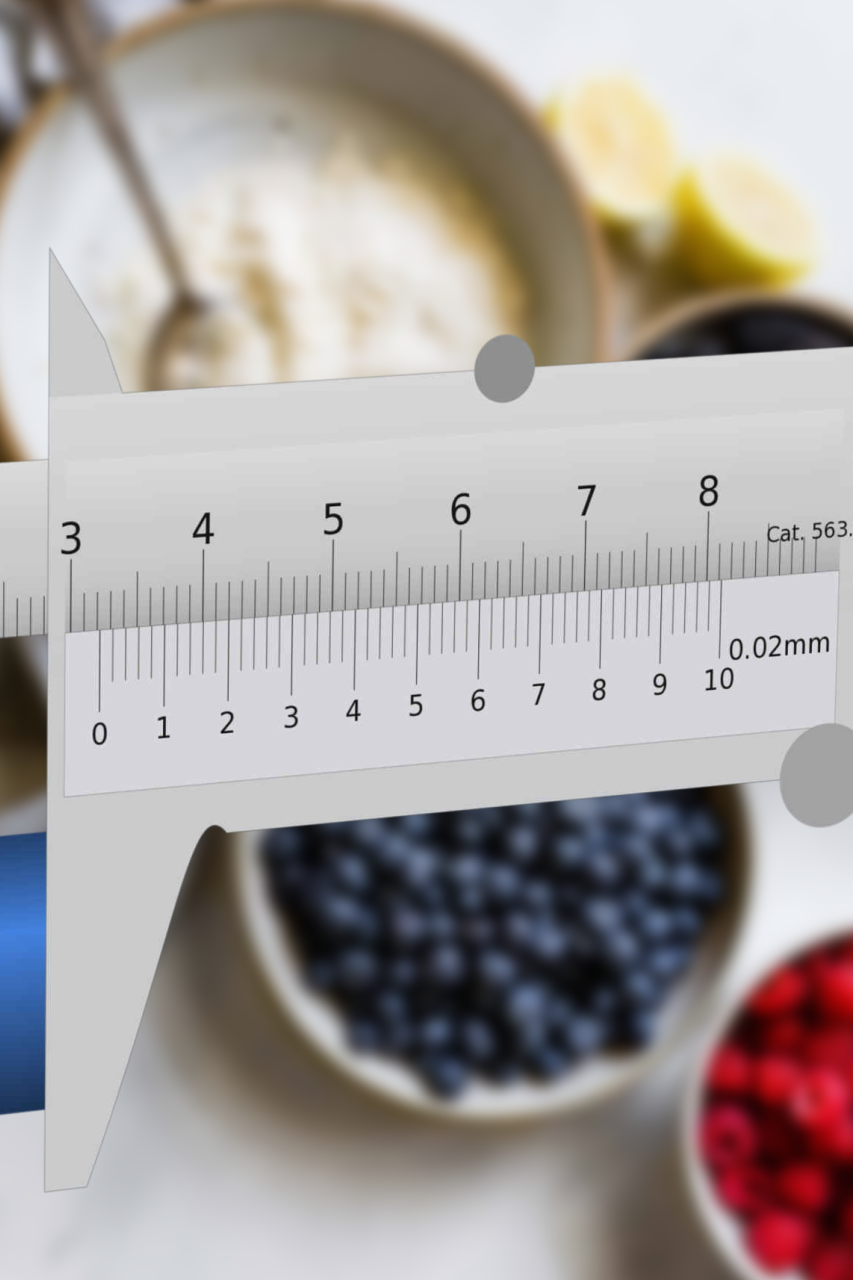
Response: 32.2 (mm)
